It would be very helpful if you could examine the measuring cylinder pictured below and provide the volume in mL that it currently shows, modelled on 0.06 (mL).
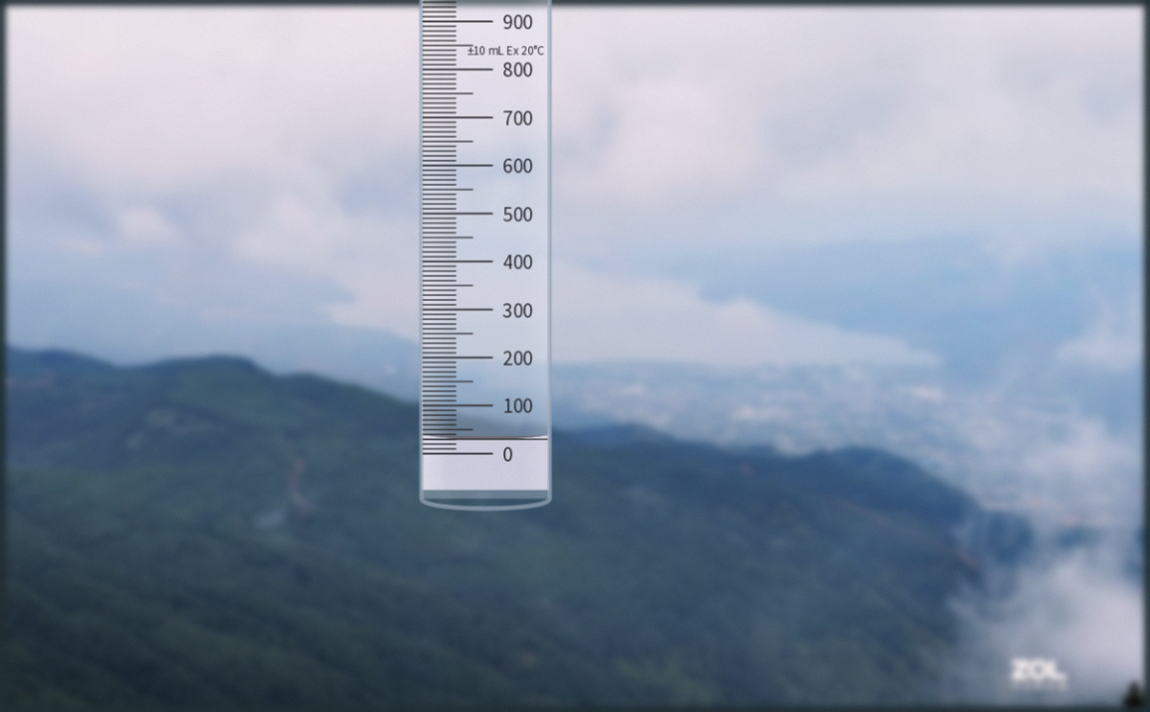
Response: 30 (mL)
